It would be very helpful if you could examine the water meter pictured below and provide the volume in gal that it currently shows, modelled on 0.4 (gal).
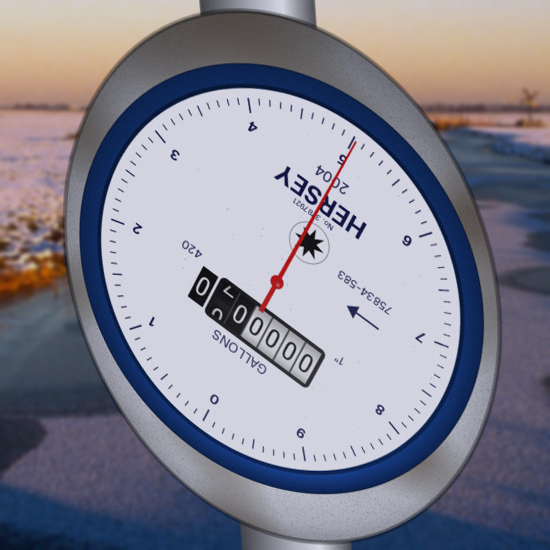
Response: 65.0 (gal)
